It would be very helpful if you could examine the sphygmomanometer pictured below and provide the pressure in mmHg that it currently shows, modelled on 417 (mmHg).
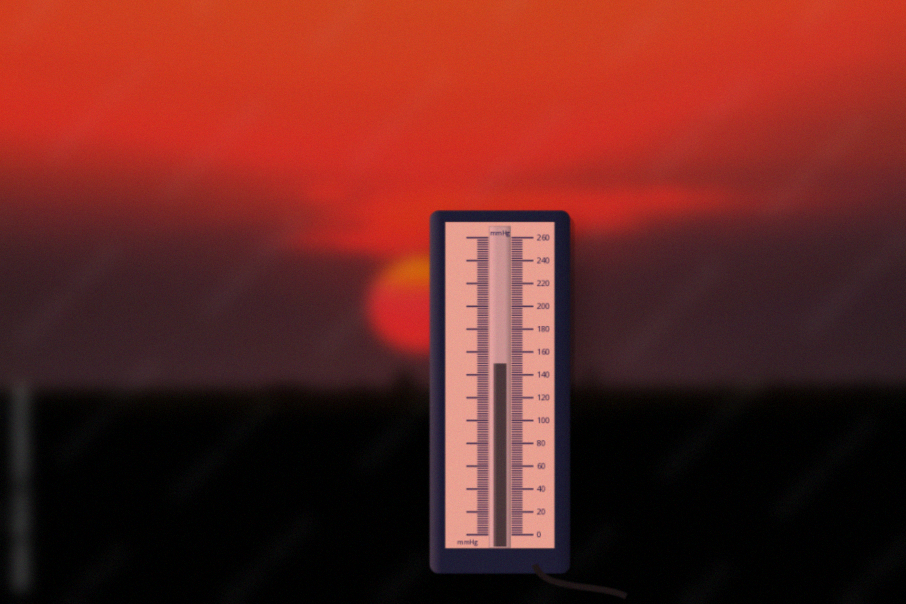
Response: 150 (mmHg)
